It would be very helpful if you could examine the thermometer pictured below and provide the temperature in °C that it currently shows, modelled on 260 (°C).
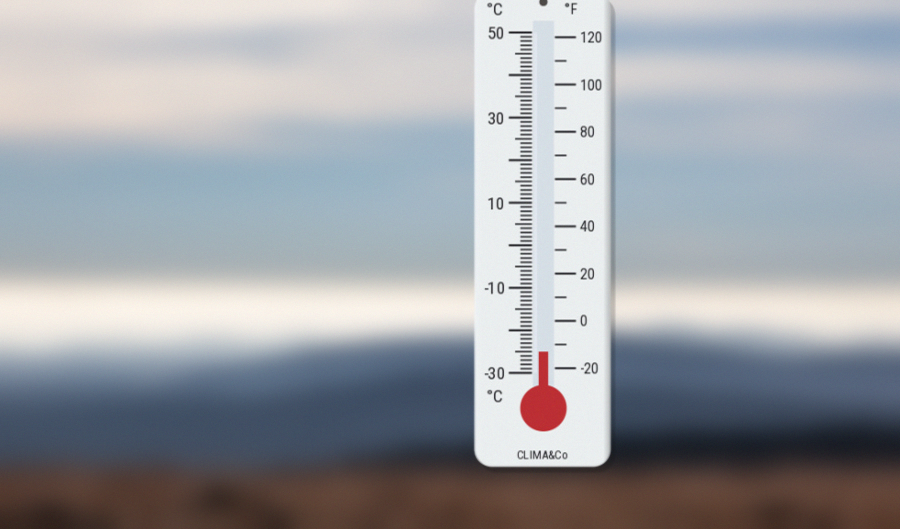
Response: -25 (°C)
